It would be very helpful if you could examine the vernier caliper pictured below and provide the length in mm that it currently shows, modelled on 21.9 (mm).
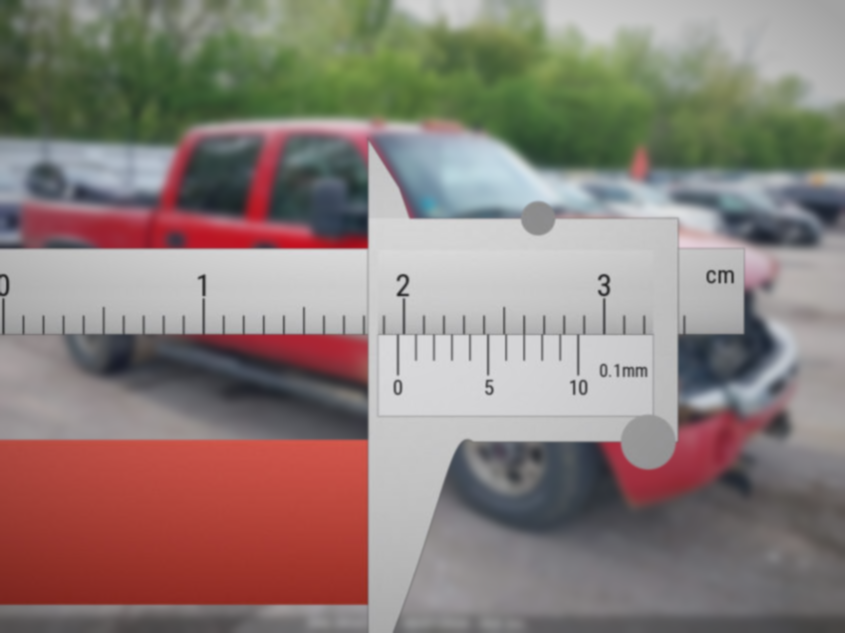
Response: 19.7 (mm)
